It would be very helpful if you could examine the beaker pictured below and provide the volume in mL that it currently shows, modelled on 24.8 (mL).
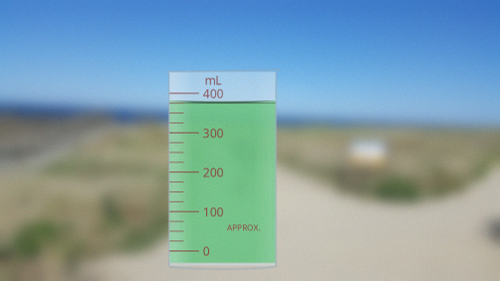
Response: 375 (mL)
